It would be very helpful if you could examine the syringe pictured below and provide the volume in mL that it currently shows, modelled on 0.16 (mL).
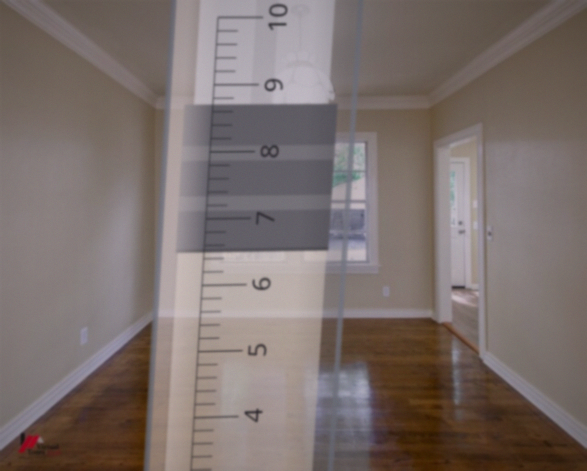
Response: 6.5 (mL)
